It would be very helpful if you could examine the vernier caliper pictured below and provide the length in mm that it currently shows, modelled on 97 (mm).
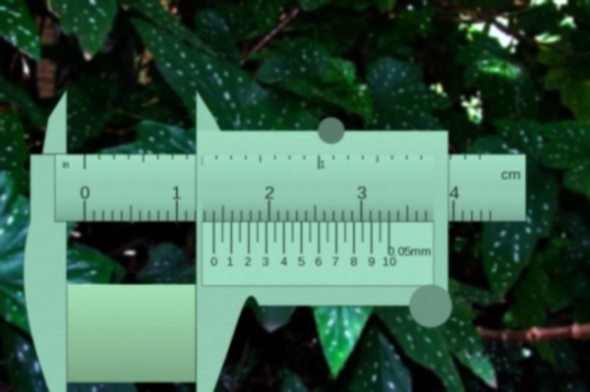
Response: 14.0 (mm)
